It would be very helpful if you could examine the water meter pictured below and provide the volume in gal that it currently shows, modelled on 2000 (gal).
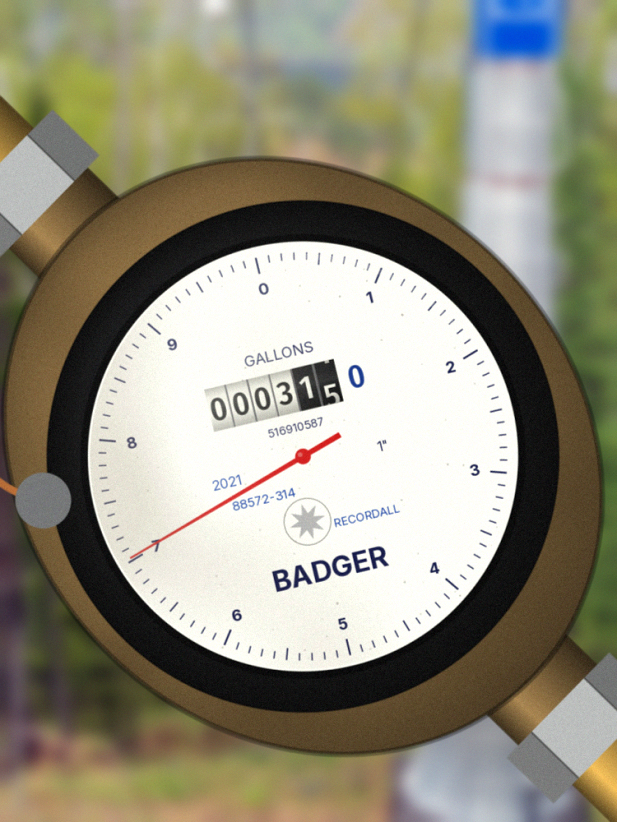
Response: 3147.0 (gal)
